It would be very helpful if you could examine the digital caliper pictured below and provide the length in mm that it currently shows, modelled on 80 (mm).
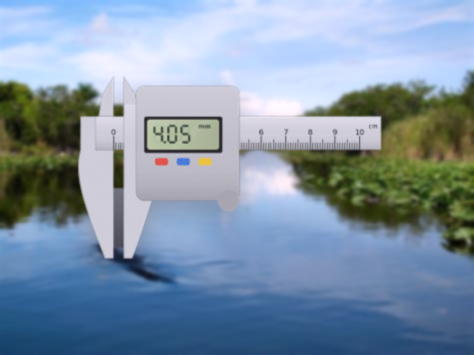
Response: 4.05 (mm)
